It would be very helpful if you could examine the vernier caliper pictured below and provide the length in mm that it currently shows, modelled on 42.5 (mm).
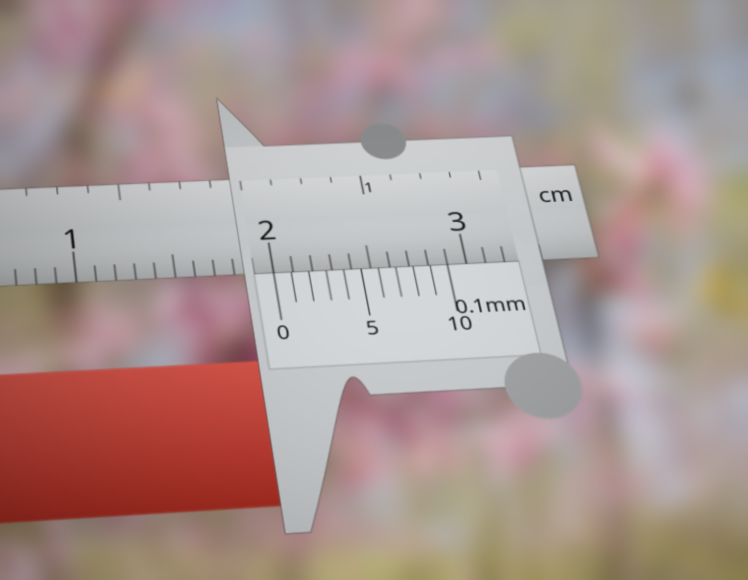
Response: 20.0 (mm)
